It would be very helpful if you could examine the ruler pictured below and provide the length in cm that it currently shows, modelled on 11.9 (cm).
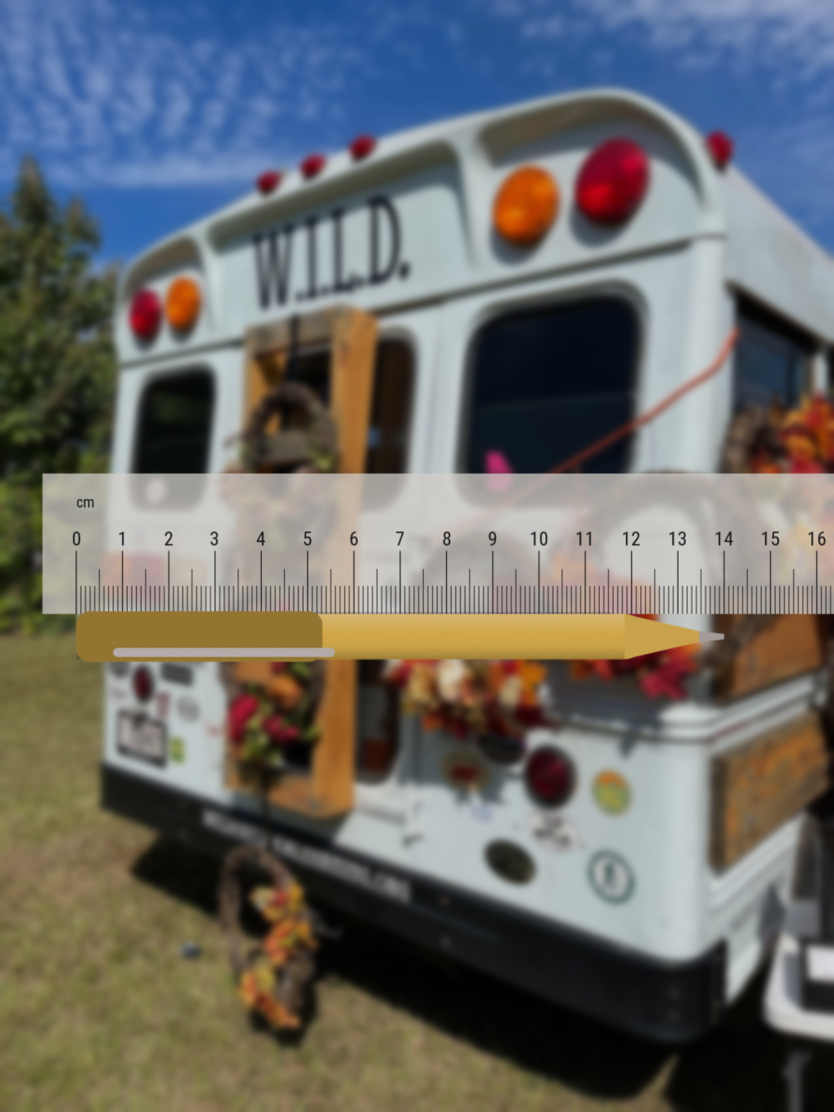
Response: 14 (cm)
